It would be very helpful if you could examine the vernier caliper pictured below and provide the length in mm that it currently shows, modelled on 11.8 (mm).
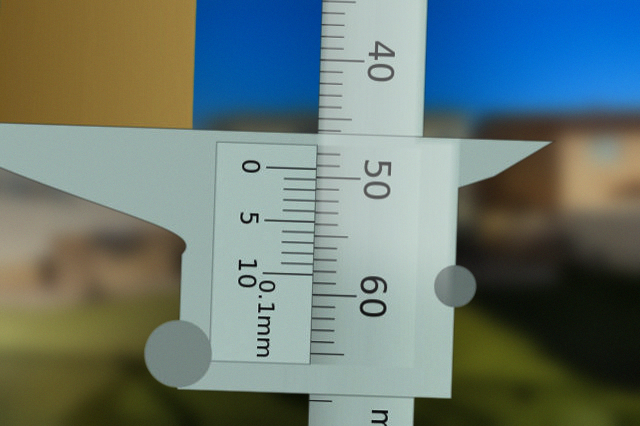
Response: 49.3 (mm)
